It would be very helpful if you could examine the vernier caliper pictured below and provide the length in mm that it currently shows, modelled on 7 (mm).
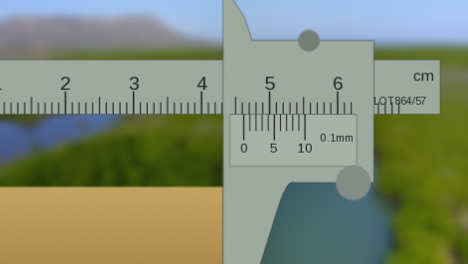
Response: 46.2 (mm)
